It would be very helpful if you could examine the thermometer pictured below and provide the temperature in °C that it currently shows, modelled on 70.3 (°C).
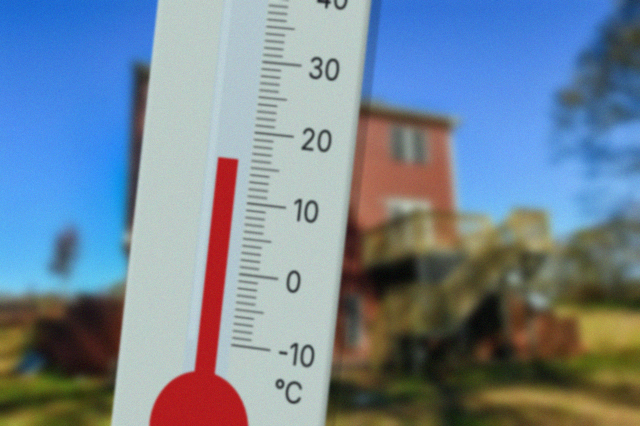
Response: 16 (°C)
